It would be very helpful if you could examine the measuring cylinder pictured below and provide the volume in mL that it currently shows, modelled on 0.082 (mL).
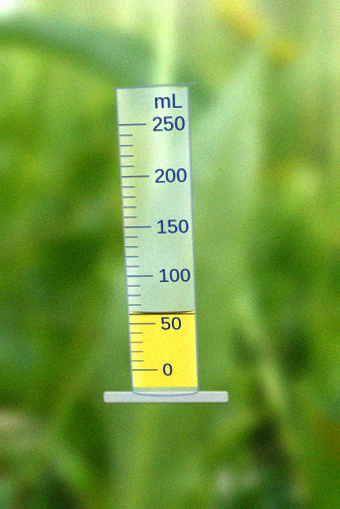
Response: 60 (mL)
